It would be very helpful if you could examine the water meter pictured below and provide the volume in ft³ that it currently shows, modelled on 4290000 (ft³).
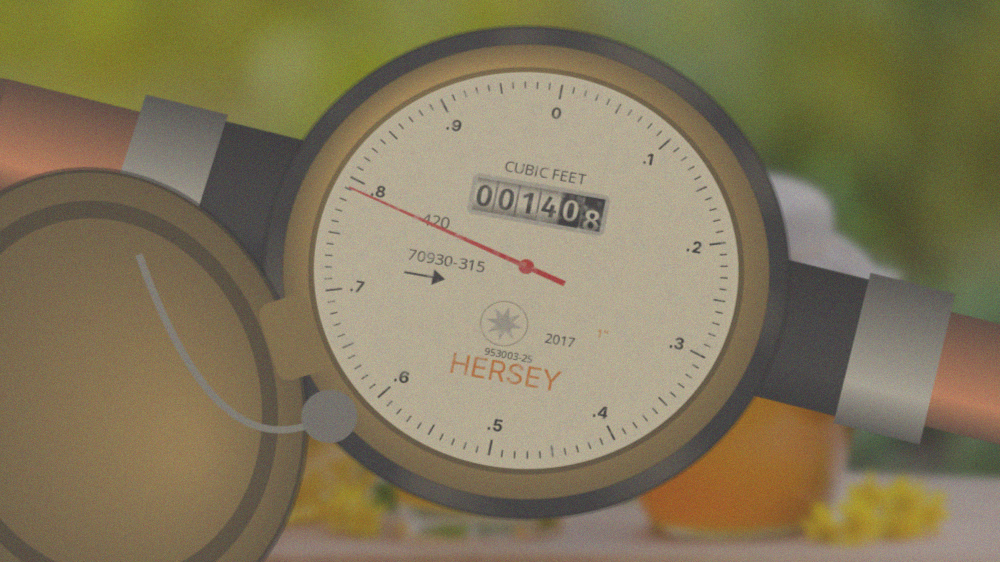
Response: 1407.79 (ft³)
